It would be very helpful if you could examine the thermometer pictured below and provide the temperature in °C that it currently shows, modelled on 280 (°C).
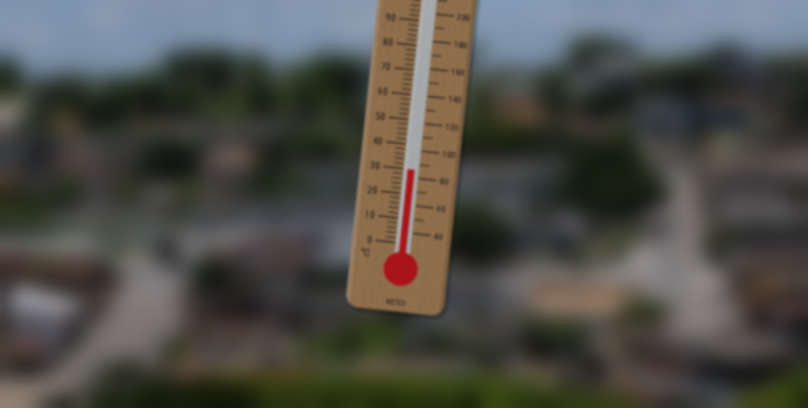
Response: 30 (°C)
